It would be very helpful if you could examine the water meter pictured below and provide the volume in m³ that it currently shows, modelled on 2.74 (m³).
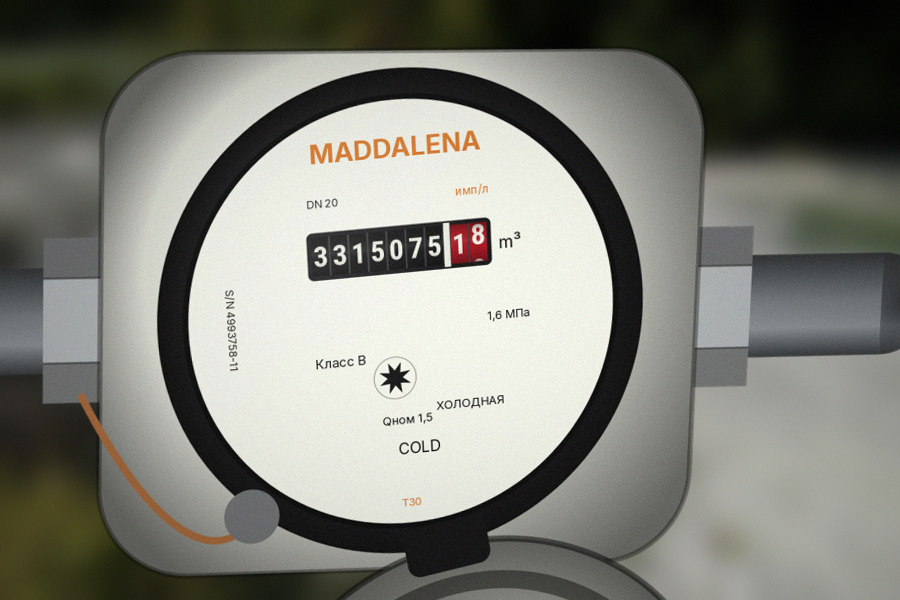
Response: 3315075.18 (m³)
